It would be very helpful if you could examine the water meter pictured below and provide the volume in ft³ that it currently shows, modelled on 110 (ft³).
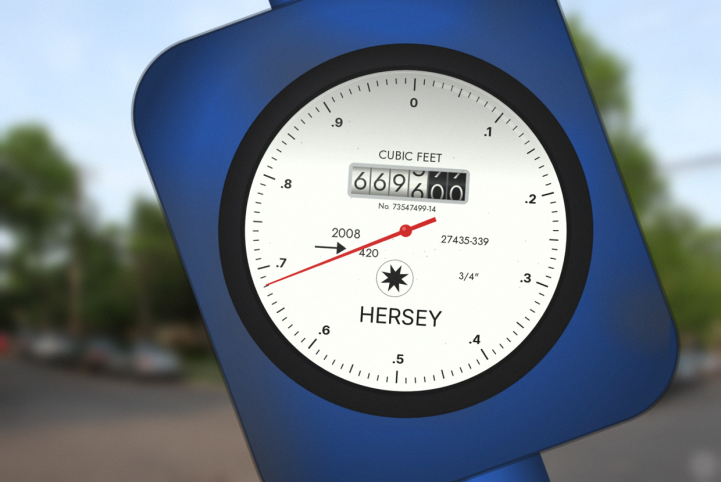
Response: 669599.68 (ft³)
